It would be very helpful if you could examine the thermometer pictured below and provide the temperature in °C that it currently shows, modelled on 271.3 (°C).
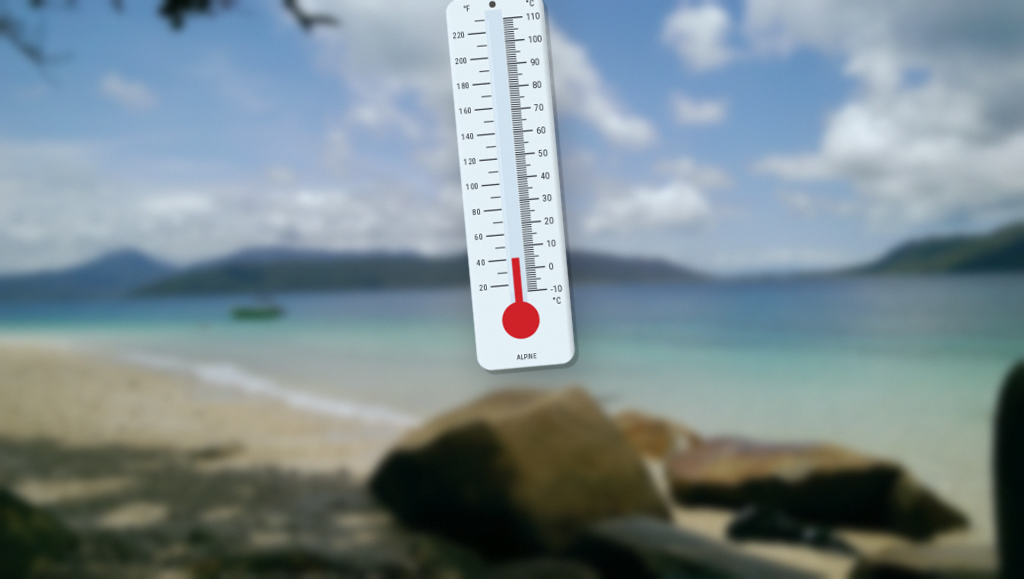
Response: 5 (°C)
